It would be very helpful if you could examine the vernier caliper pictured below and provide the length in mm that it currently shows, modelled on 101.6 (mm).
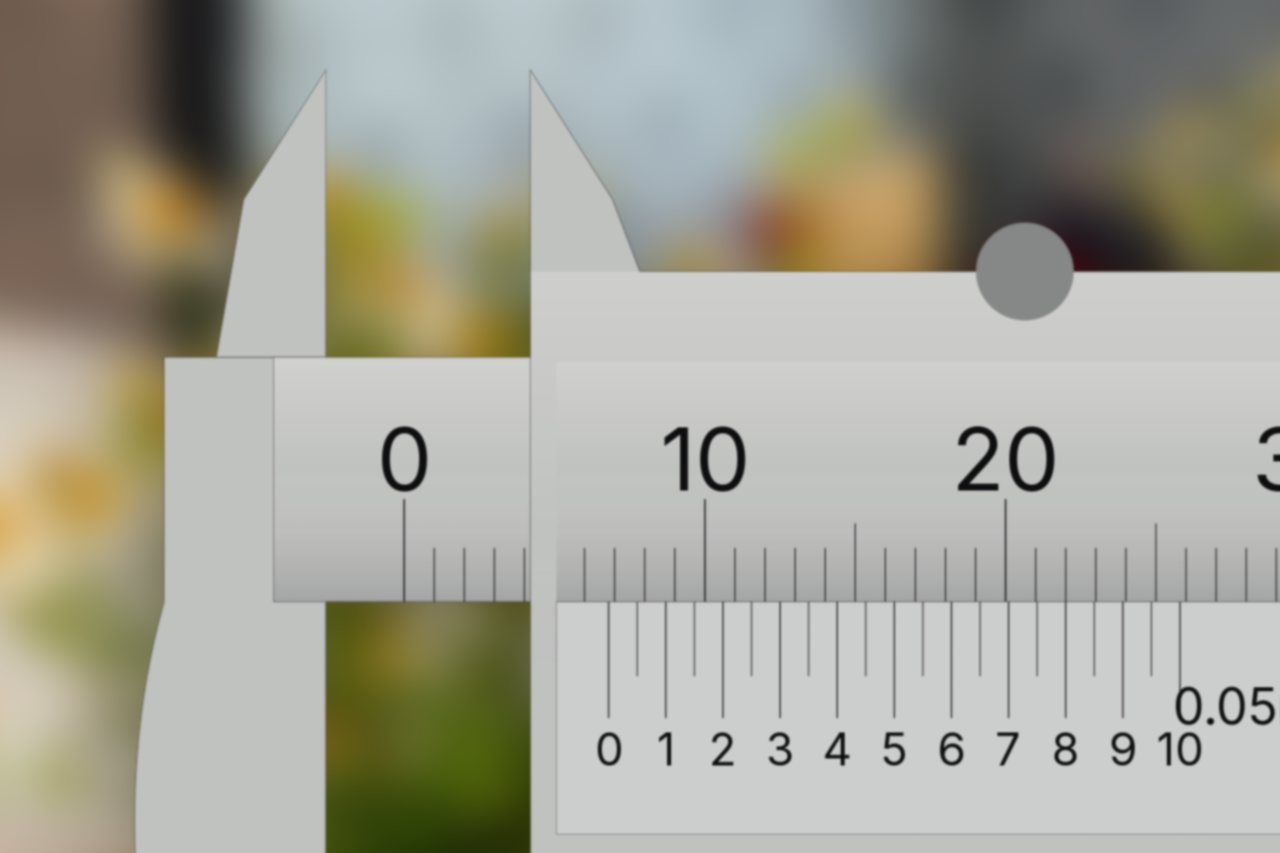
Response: 6.8 (mm)
